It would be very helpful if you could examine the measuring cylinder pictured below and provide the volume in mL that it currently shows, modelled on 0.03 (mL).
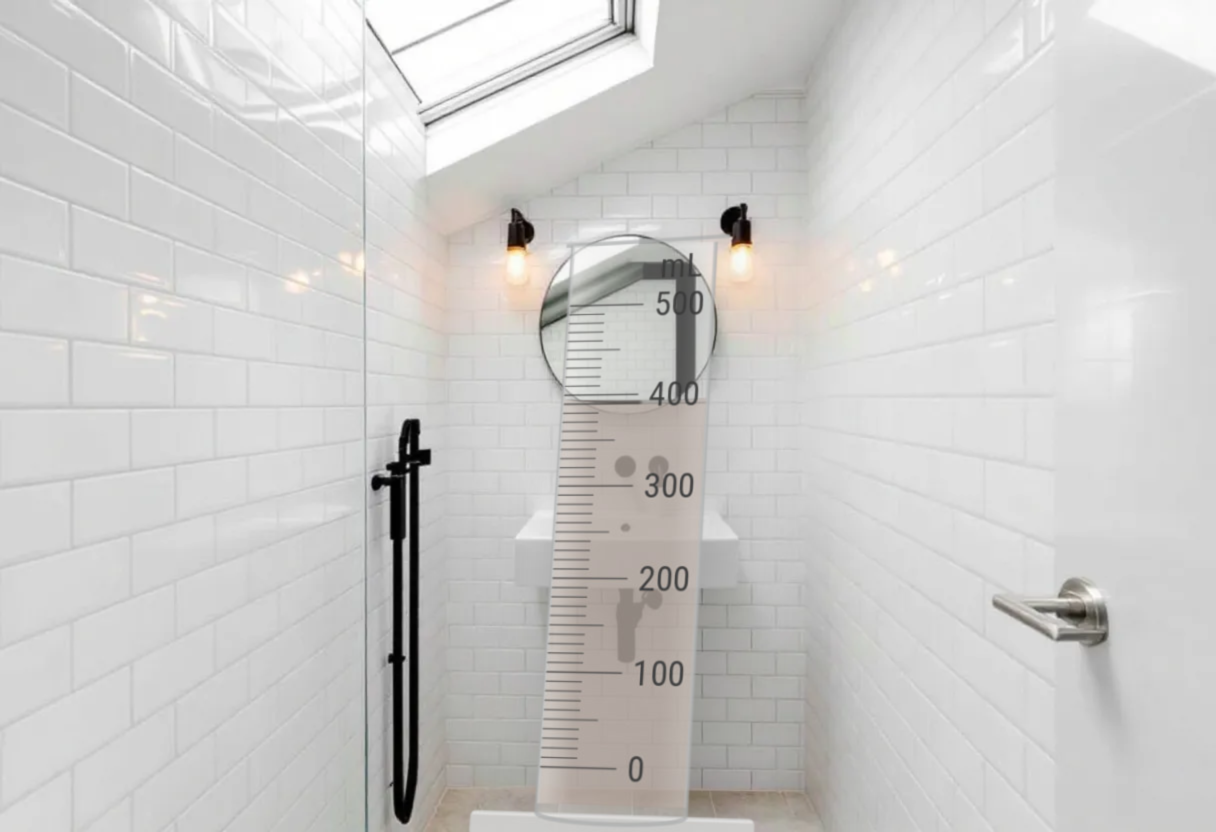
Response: 390 (mL)
